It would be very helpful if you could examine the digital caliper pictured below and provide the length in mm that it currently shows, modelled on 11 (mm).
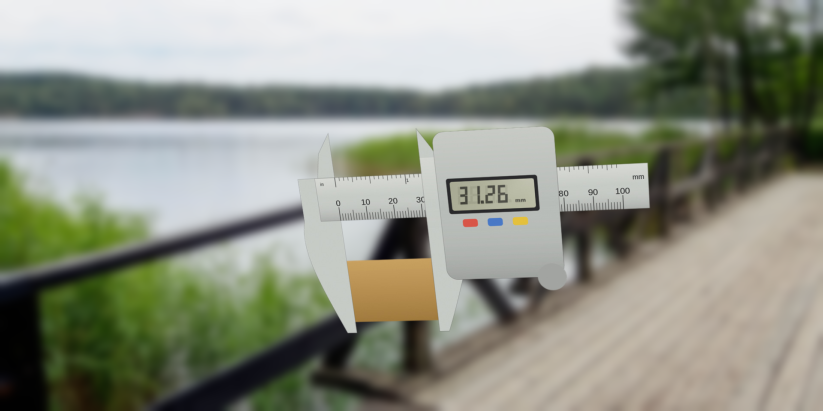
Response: 31.26 (mm)
